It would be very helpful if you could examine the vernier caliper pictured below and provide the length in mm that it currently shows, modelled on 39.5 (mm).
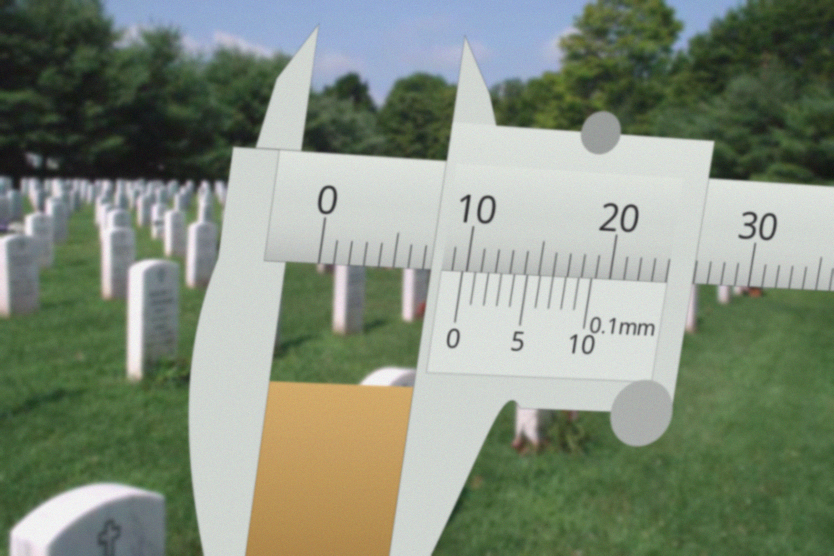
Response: 9.7 (mm)
